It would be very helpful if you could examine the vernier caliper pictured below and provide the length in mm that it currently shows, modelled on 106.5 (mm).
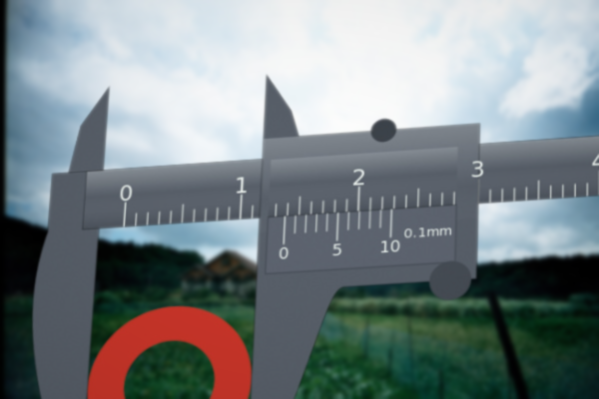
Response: 13.8 (mm)
